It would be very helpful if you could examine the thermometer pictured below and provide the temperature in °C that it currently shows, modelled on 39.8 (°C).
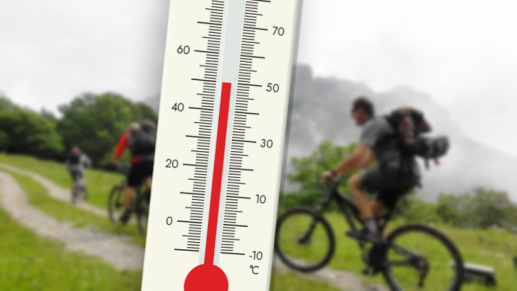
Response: 50 (°C)
